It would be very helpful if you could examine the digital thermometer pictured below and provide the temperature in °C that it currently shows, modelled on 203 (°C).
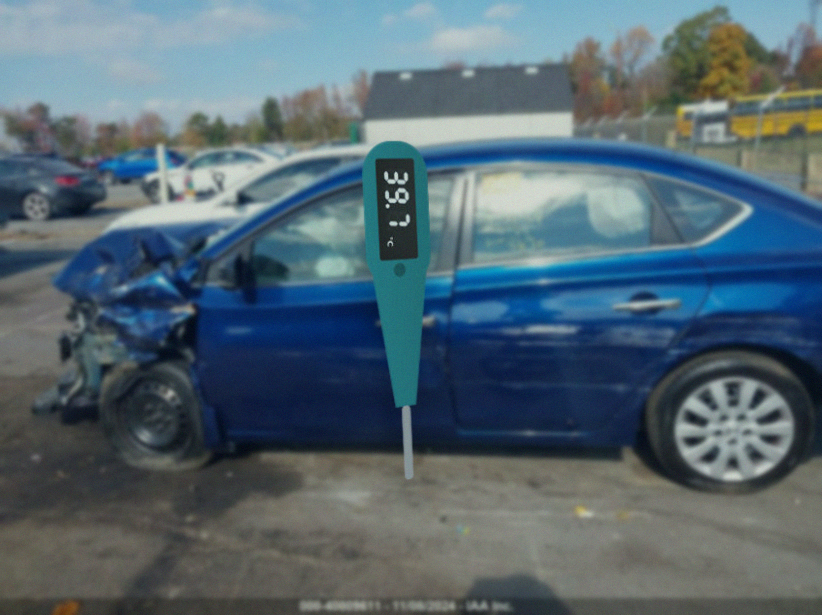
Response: 39.7 (°C)
